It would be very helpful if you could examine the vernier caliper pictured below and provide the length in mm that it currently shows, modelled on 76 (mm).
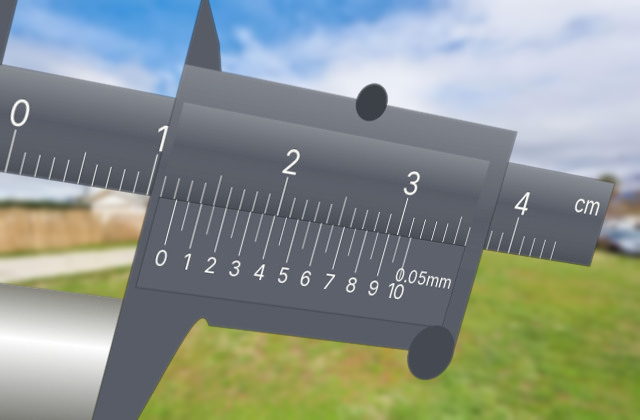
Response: 12.2 (mm)
